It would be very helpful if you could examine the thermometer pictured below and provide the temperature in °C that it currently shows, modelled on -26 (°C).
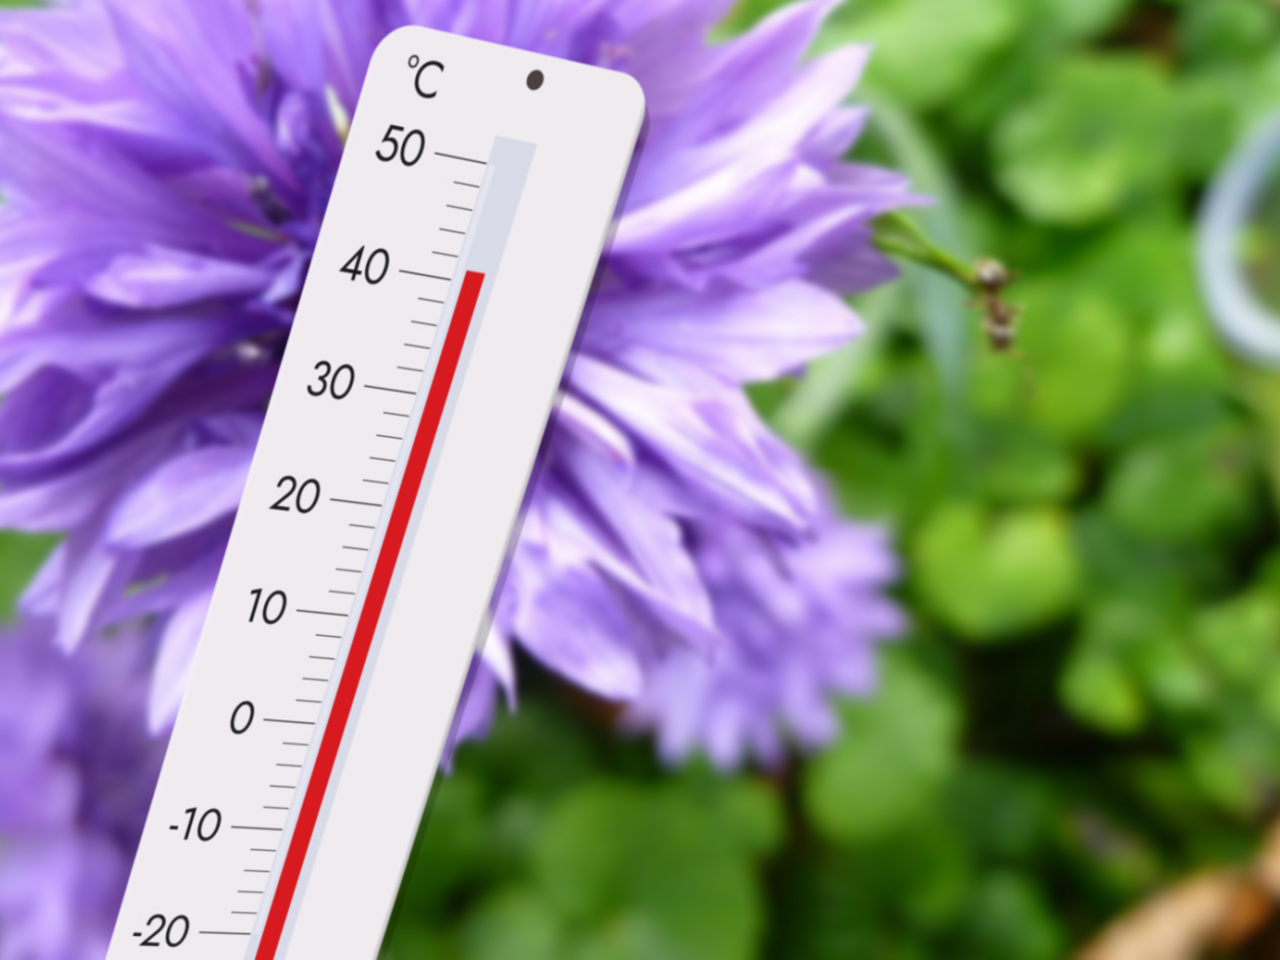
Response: 41 (°C)
